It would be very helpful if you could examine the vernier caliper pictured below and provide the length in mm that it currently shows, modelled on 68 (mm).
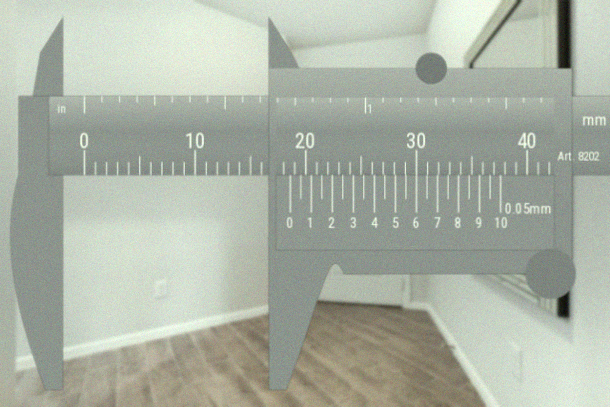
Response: 18.6 (mm)
